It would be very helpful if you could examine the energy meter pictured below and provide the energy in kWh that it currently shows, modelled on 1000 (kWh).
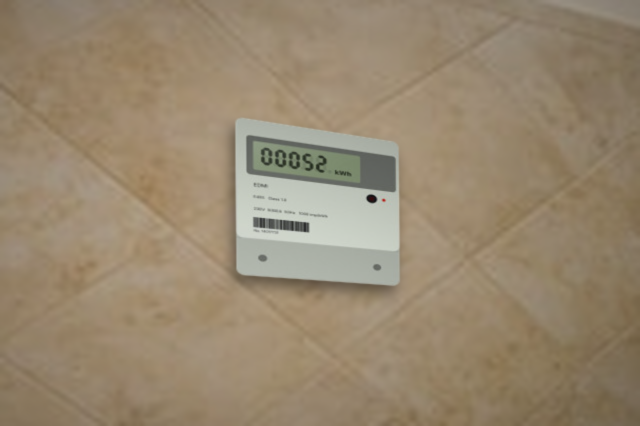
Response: 52 (kWh)
